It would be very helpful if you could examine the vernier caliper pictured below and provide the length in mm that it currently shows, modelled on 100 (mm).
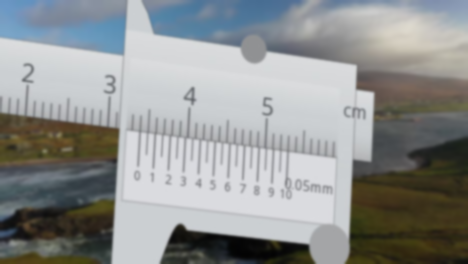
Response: 34.0 (mm)
